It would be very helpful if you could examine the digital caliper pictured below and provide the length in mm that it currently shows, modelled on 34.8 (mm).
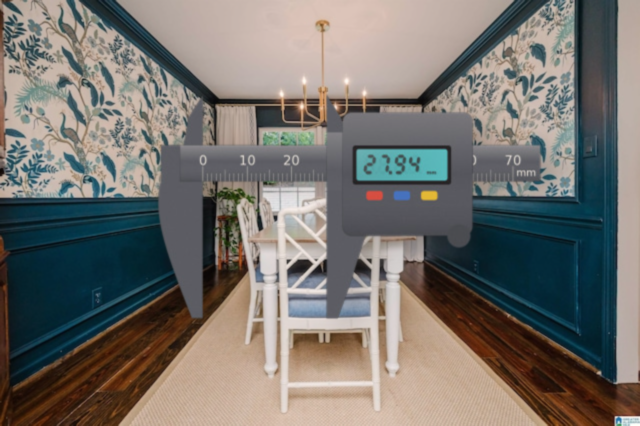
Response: 27.94 (mm)
